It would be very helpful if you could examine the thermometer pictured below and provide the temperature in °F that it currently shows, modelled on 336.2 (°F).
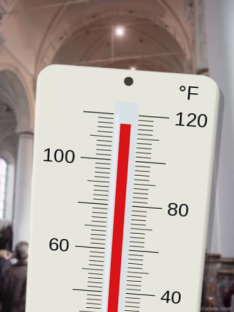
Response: 116 (°F)
